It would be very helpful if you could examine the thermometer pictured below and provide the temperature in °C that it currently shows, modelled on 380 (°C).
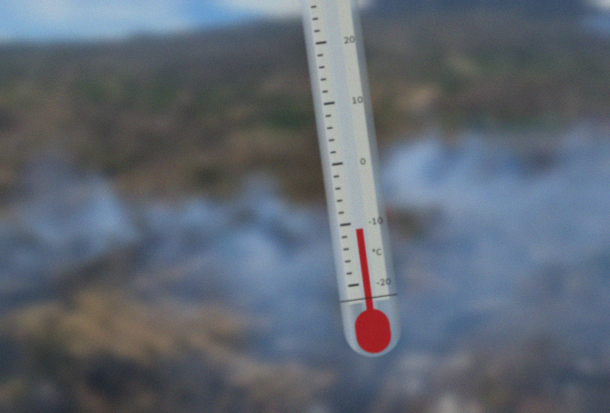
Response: -11 (°C)
